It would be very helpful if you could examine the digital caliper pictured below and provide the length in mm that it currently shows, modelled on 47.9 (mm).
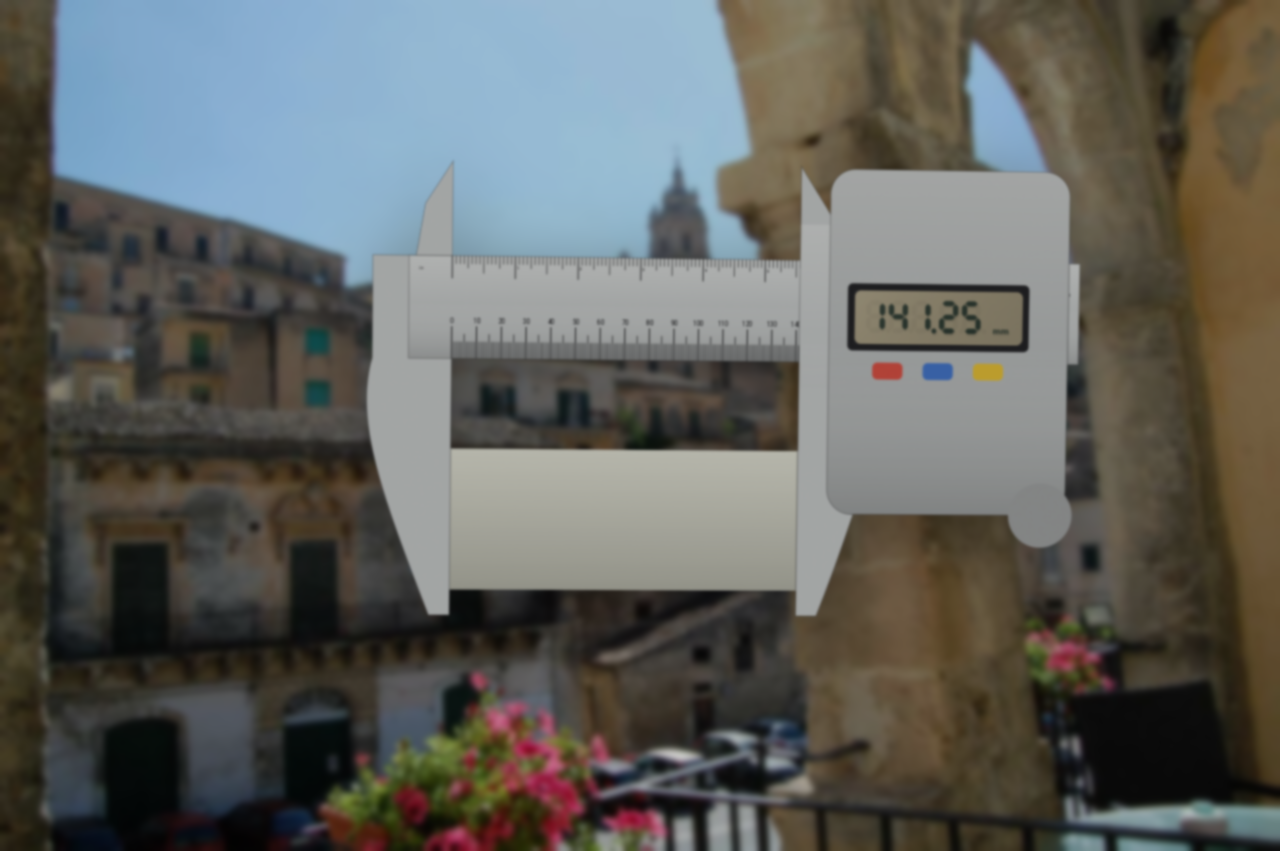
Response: 141.25 (mm)
